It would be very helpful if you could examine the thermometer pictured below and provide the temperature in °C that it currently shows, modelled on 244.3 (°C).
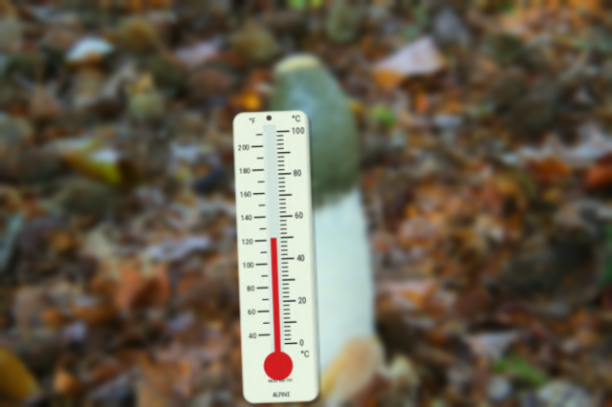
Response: 50 (°C)
